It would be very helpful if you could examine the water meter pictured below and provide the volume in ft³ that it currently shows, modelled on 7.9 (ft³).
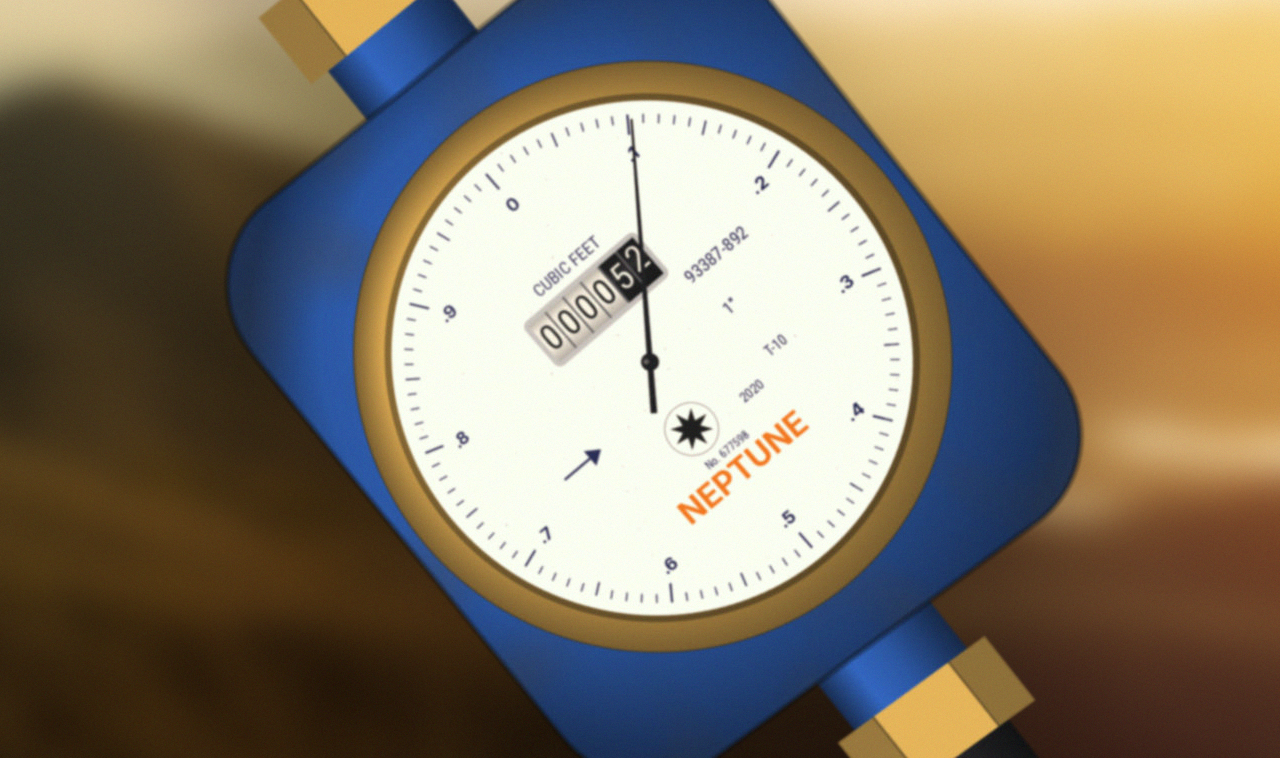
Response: 52.10 (ft³)
